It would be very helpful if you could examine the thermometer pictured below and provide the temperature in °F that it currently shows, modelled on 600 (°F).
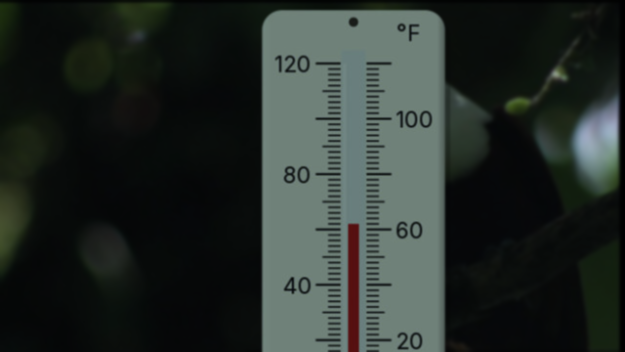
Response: 62 (°F)
